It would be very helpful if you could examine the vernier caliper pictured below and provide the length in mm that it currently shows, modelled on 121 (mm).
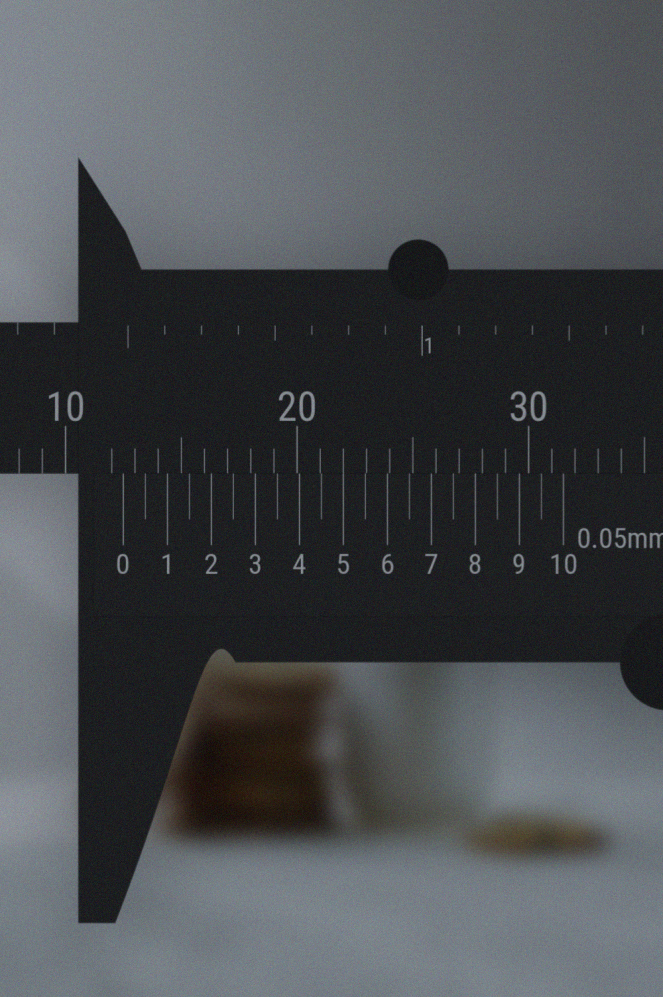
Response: 12.50 (mm)
